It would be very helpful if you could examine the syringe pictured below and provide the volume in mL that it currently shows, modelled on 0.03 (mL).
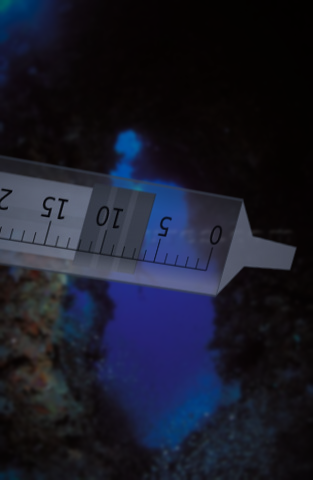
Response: 6.5 (mL)
